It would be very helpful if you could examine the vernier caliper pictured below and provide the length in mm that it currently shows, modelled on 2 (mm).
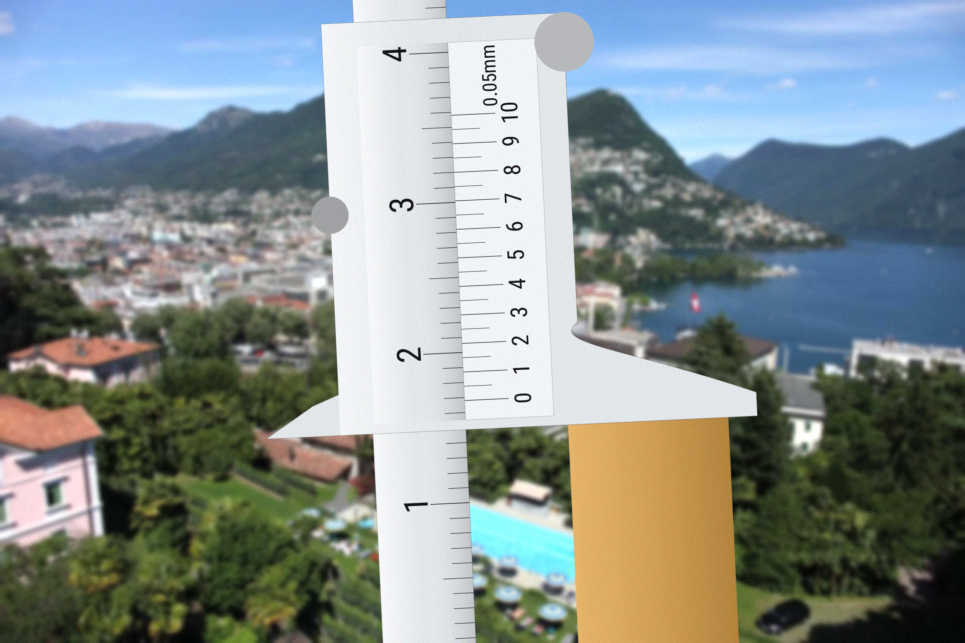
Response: 16.8 (mm)
